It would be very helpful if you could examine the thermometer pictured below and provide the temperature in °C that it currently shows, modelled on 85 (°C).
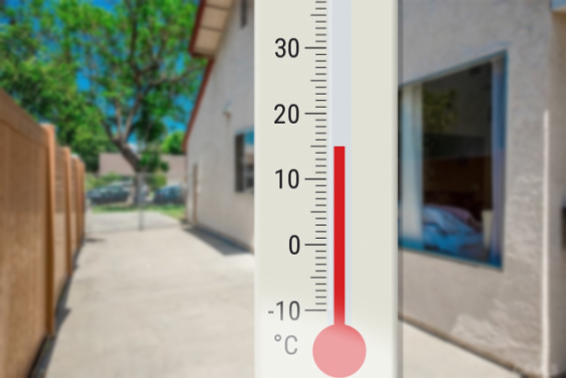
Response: 15 (°C)
